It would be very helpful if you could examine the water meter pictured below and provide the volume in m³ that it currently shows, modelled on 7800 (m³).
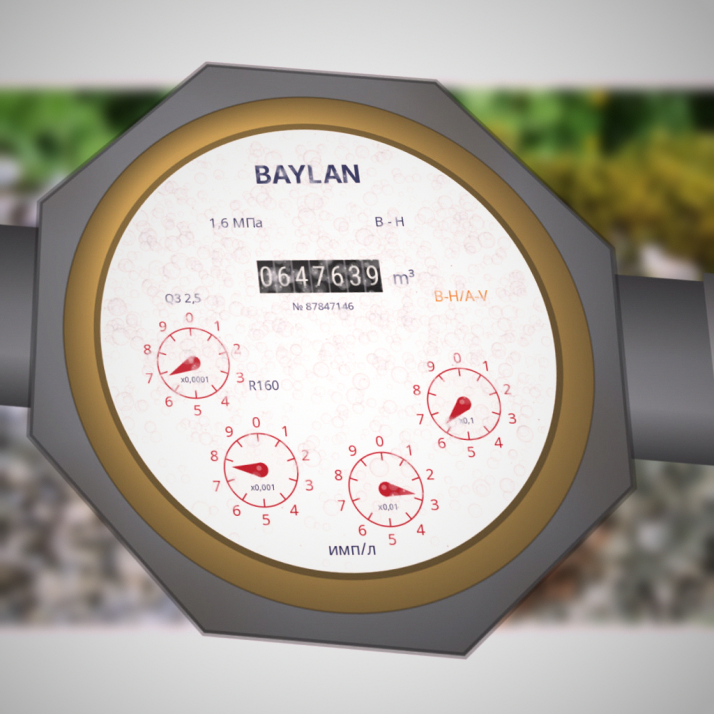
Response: 647639.6276 (m³)
